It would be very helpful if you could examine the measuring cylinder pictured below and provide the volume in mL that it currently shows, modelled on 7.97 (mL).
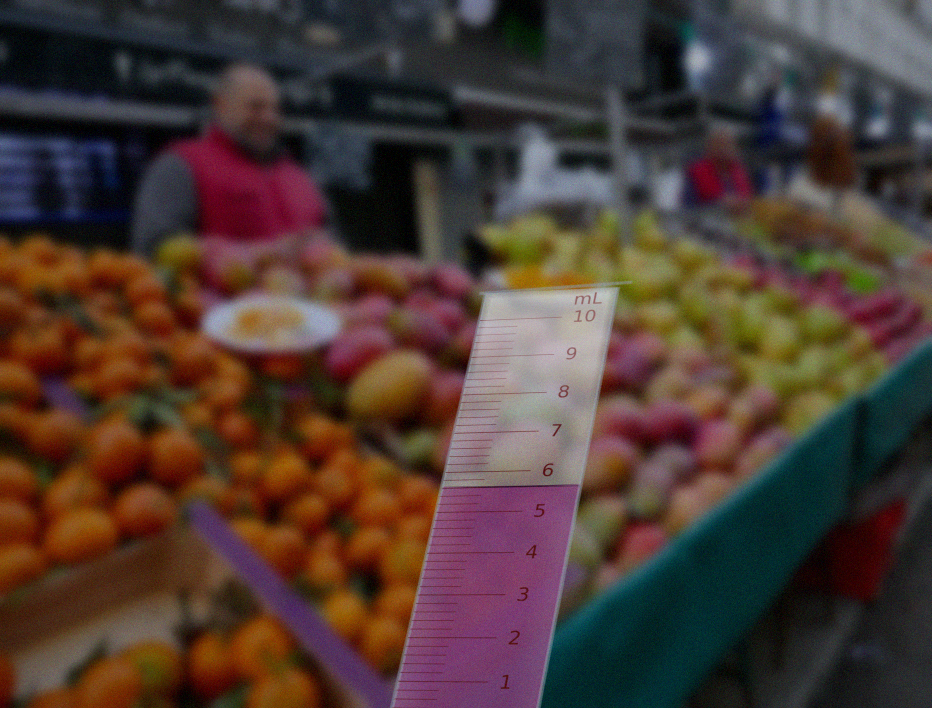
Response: 5.6 (mL)
